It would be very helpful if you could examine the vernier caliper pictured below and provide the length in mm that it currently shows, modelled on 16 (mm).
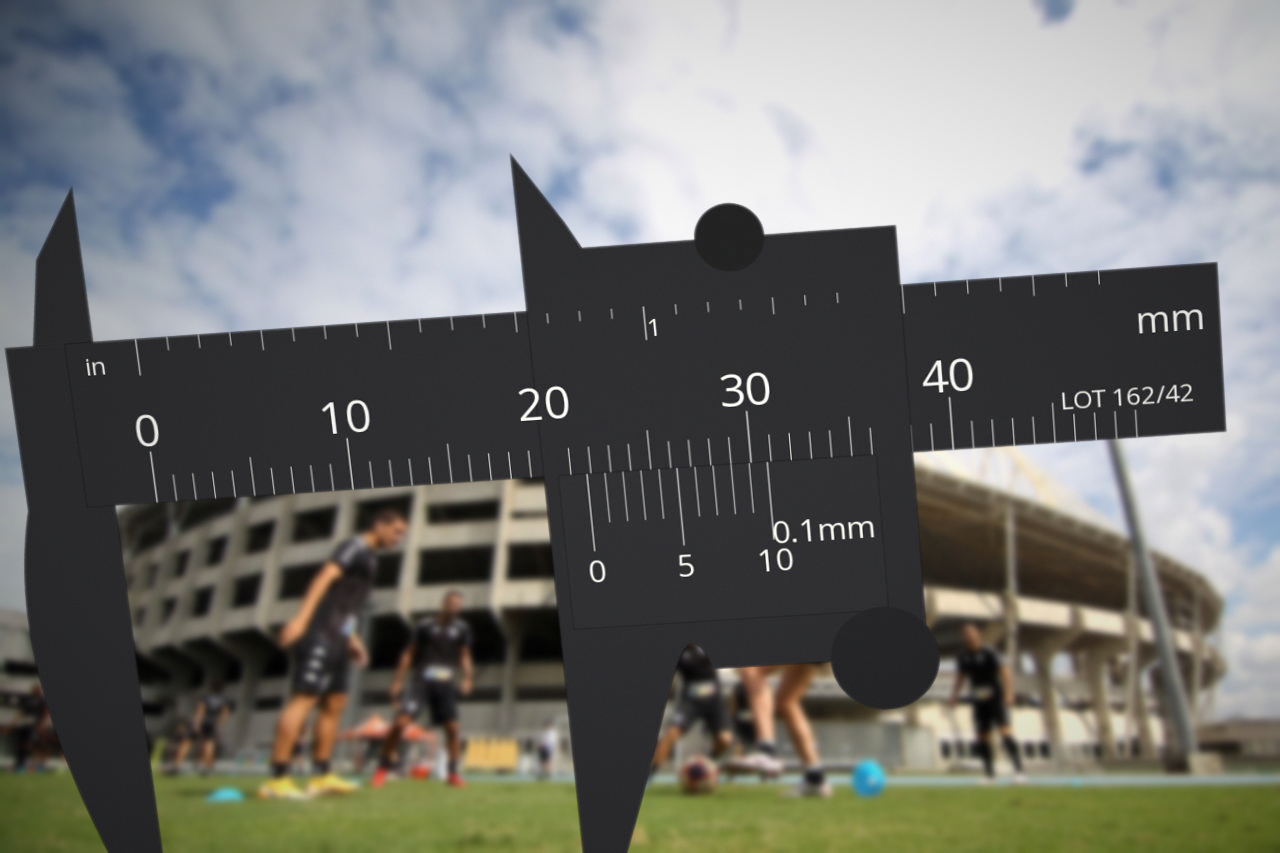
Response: 21.8 (mm)
